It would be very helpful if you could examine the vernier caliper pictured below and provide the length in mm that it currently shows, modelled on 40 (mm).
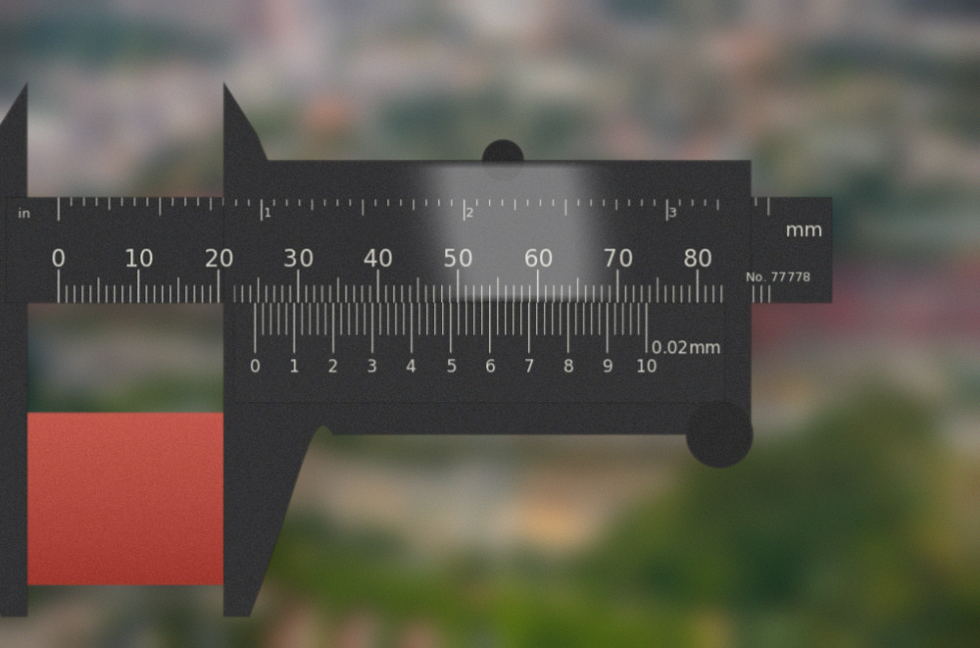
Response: 24.6 (mm)
